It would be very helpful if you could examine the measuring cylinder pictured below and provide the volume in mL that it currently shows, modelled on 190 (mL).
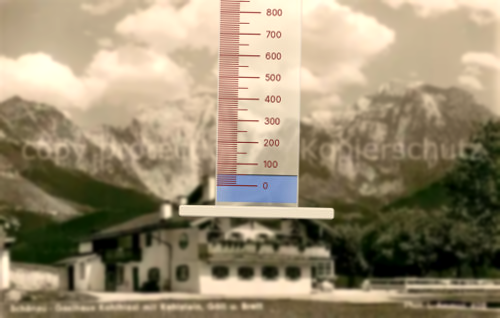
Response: 50 (mL)
